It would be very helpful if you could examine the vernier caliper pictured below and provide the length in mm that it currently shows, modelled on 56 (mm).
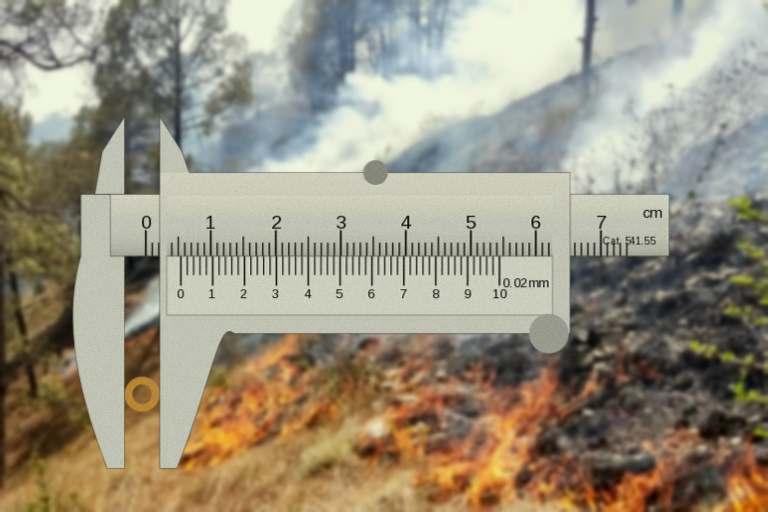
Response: 5.4 (mm)
